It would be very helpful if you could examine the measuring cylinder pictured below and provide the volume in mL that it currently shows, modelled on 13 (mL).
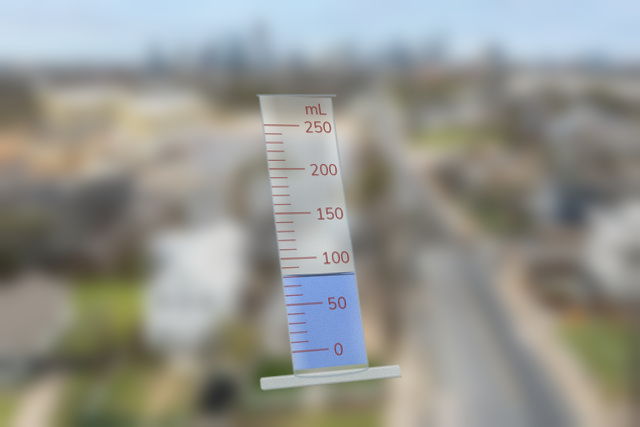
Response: 80 (mL)
